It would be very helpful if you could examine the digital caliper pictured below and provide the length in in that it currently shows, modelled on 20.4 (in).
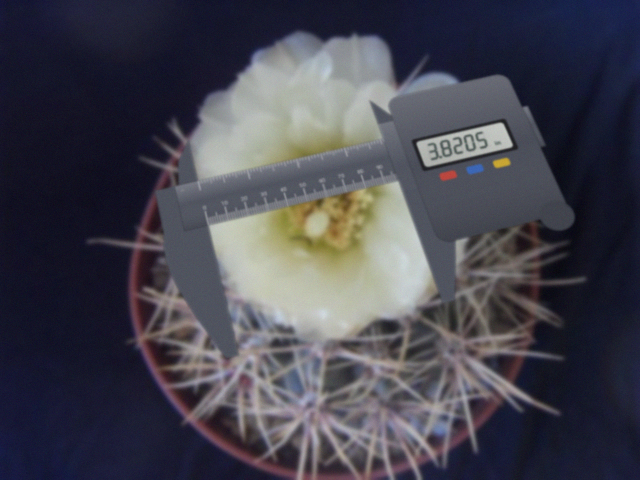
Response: 3.8205 (in)
